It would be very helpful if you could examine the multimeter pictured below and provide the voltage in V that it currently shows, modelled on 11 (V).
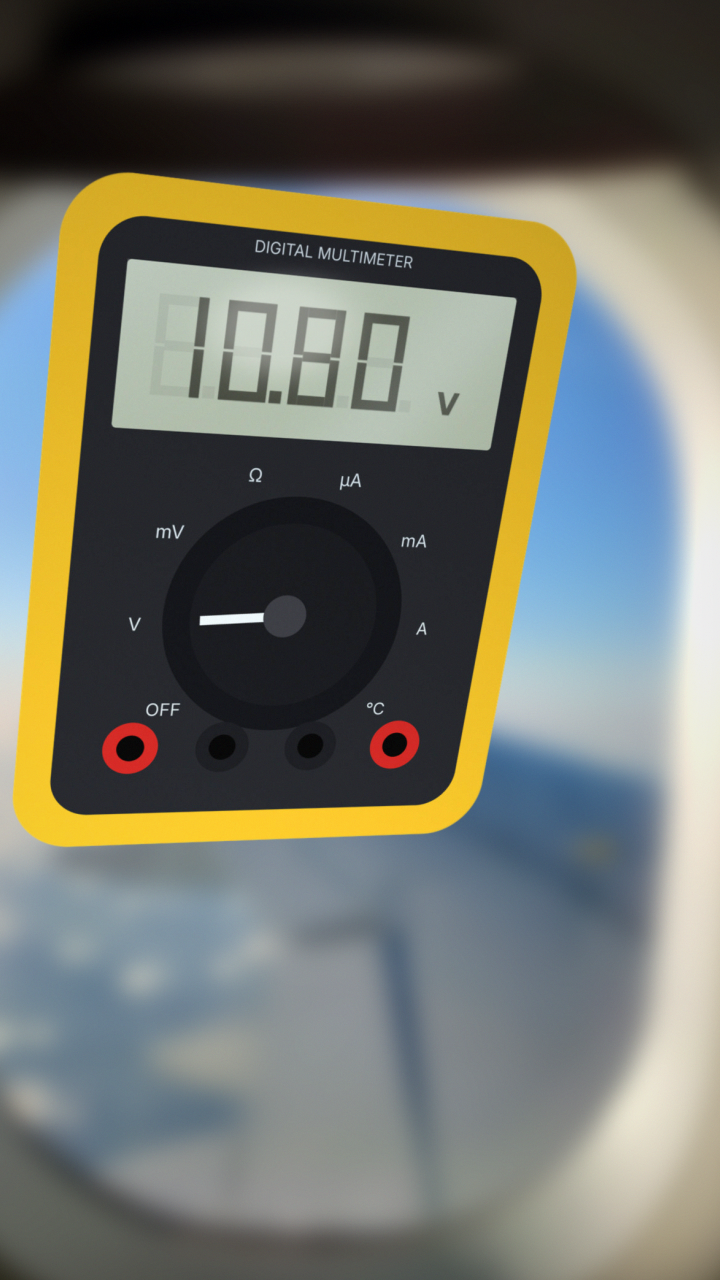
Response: 10.80 (V)
